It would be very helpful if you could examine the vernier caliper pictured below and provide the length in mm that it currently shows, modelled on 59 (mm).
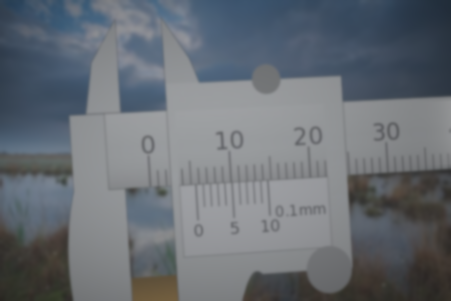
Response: 5.6 (mm)
